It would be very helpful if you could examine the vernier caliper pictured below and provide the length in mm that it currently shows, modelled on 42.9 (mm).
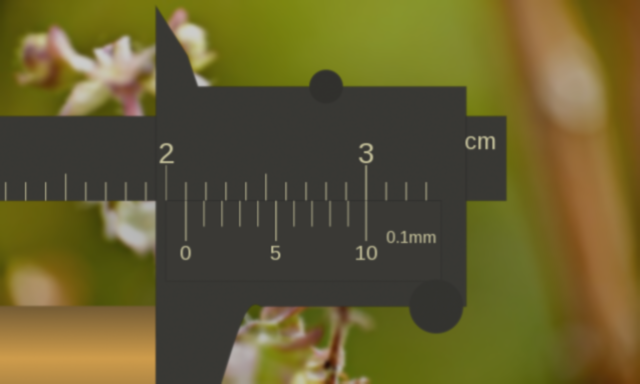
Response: 21.0 (mm)
